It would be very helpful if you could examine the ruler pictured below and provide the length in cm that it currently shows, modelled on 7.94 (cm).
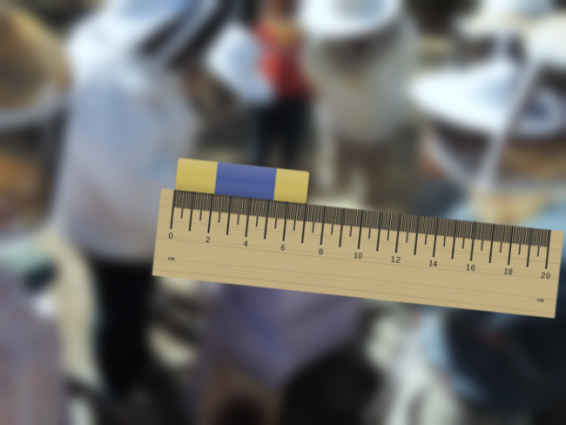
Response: 7 (cm)
